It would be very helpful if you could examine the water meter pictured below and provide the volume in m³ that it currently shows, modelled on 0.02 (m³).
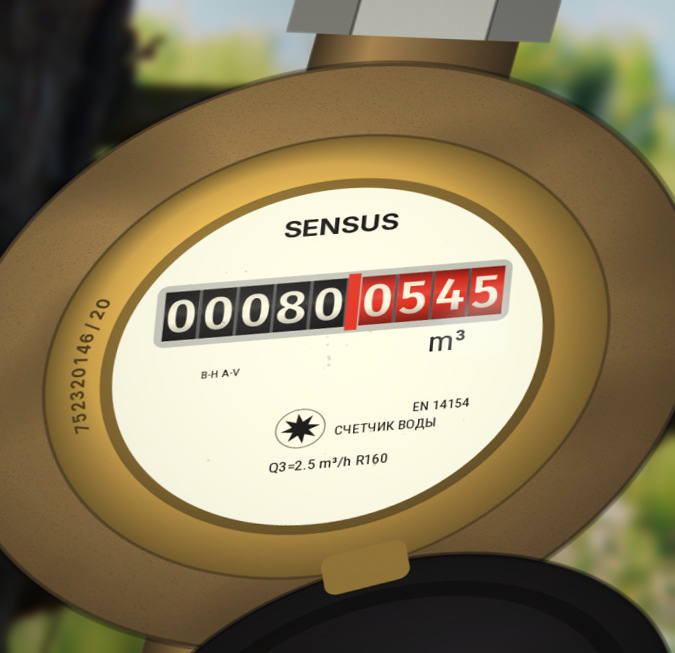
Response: 80.0545 (m³)
